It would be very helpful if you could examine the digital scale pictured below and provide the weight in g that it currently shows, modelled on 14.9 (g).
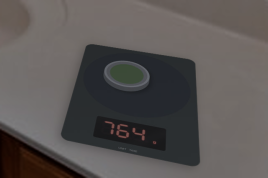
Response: 764 (g)
